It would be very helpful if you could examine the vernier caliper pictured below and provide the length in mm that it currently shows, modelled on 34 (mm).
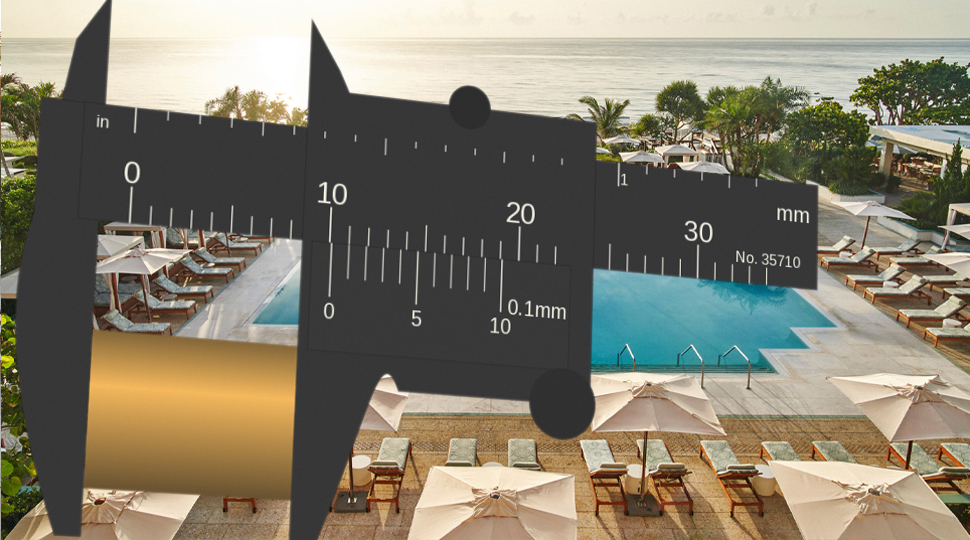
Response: 10.1 (mm)
